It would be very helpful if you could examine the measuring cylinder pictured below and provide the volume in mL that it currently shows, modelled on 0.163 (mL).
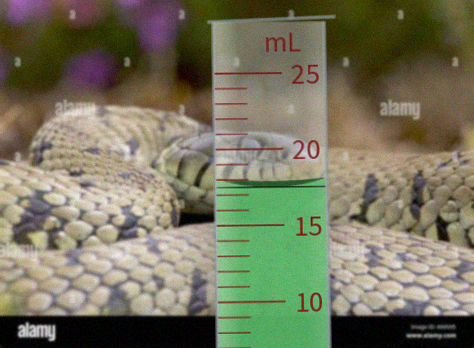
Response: 17.5 (mL)
